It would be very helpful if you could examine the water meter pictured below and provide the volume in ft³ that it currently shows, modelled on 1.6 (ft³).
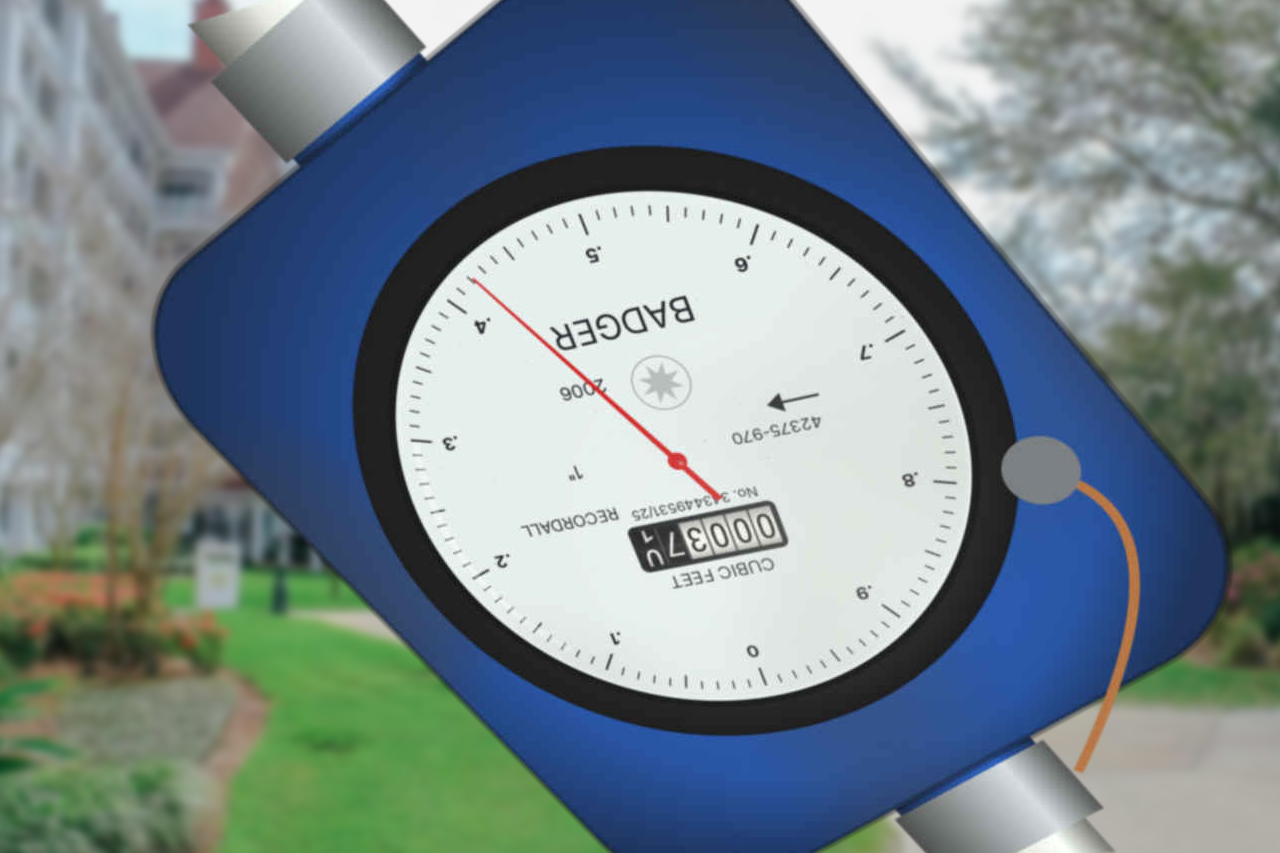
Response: 370.42 (ft³)
